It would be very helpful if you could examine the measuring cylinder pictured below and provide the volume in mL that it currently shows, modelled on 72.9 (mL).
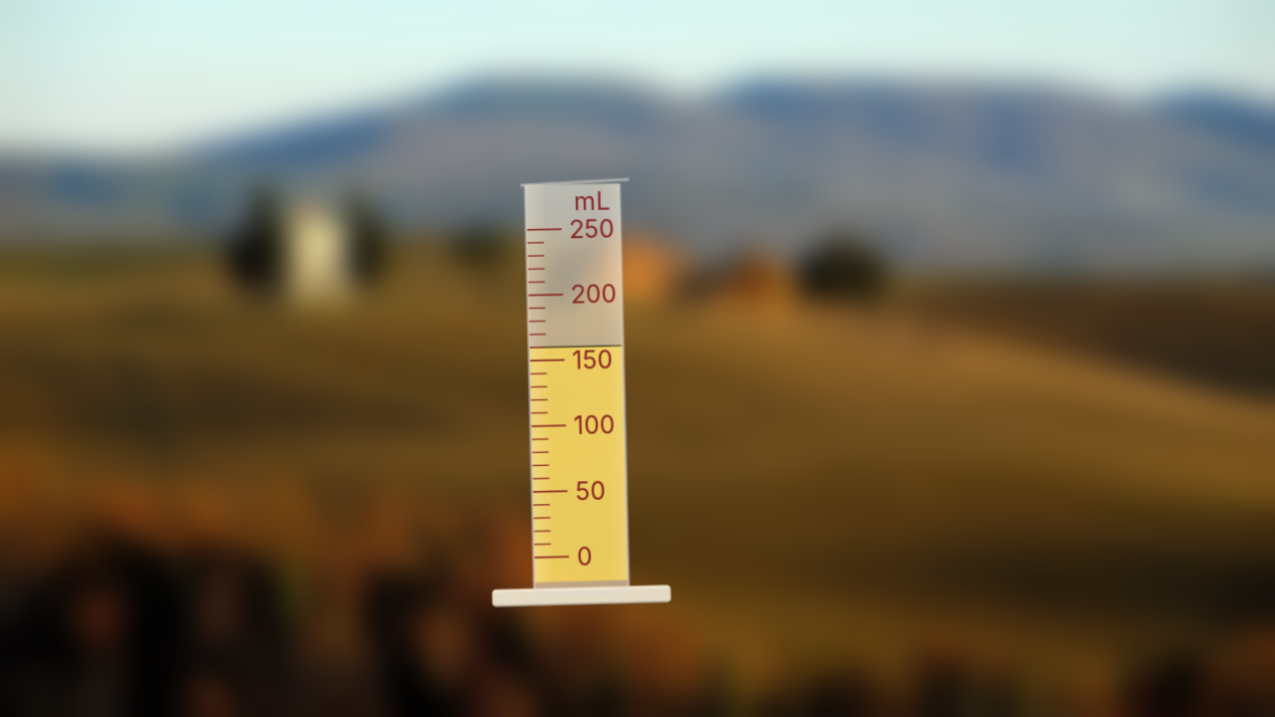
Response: 160 (mL)
